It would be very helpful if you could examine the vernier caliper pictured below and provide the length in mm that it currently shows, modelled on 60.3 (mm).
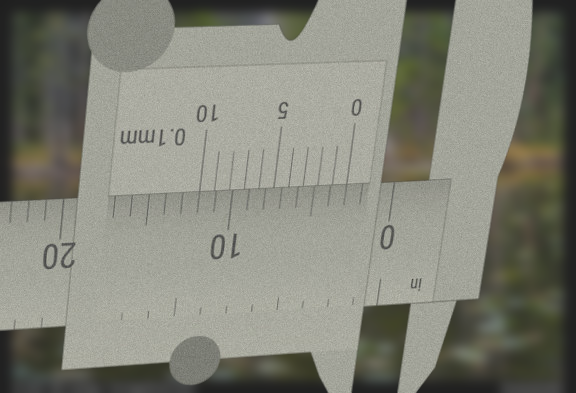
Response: 3.0 (mm)
